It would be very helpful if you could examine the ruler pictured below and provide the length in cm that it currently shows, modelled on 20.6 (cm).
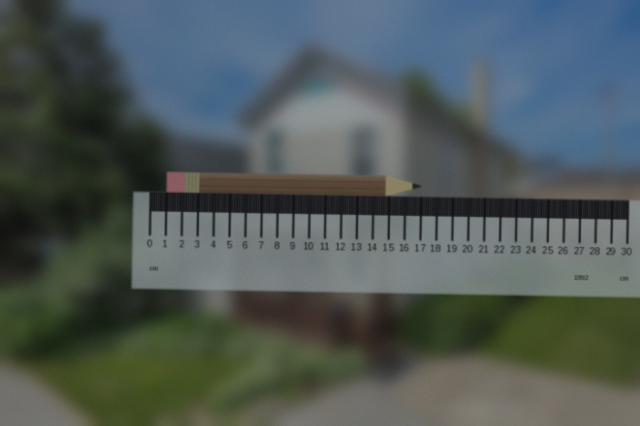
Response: 16 (cm)
